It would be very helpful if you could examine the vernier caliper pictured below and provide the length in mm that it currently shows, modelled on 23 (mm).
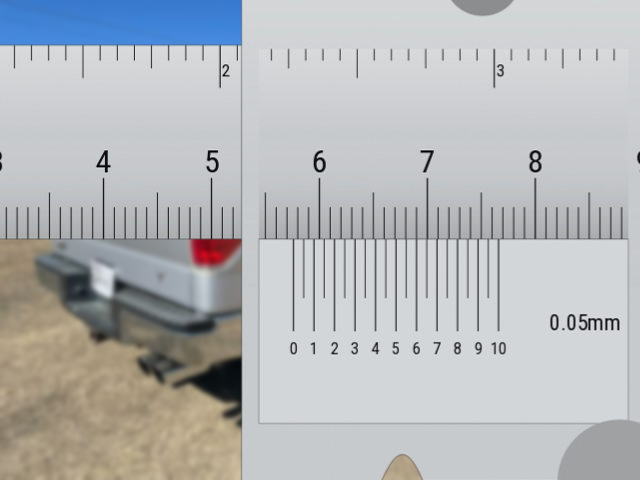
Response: 57.6 (mm)
